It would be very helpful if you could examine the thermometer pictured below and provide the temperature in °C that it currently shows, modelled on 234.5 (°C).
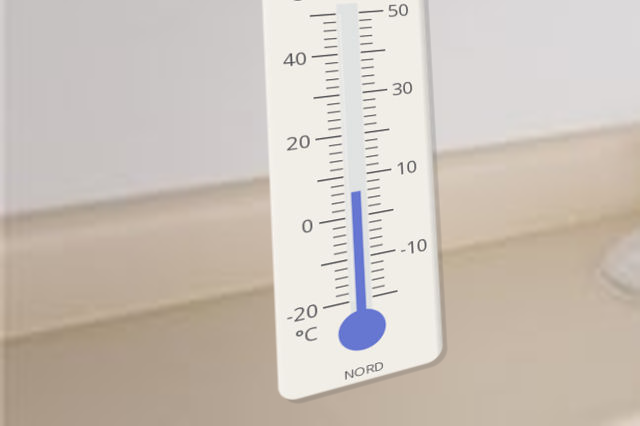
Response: 6 (°C)
